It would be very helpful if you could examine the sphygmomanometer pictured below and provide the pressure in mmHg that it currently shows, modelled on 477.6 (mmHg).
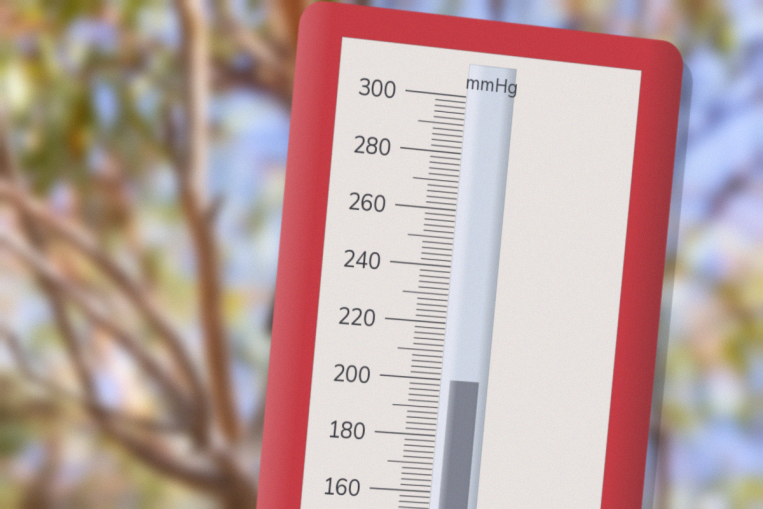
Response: 200 (mmHg)
